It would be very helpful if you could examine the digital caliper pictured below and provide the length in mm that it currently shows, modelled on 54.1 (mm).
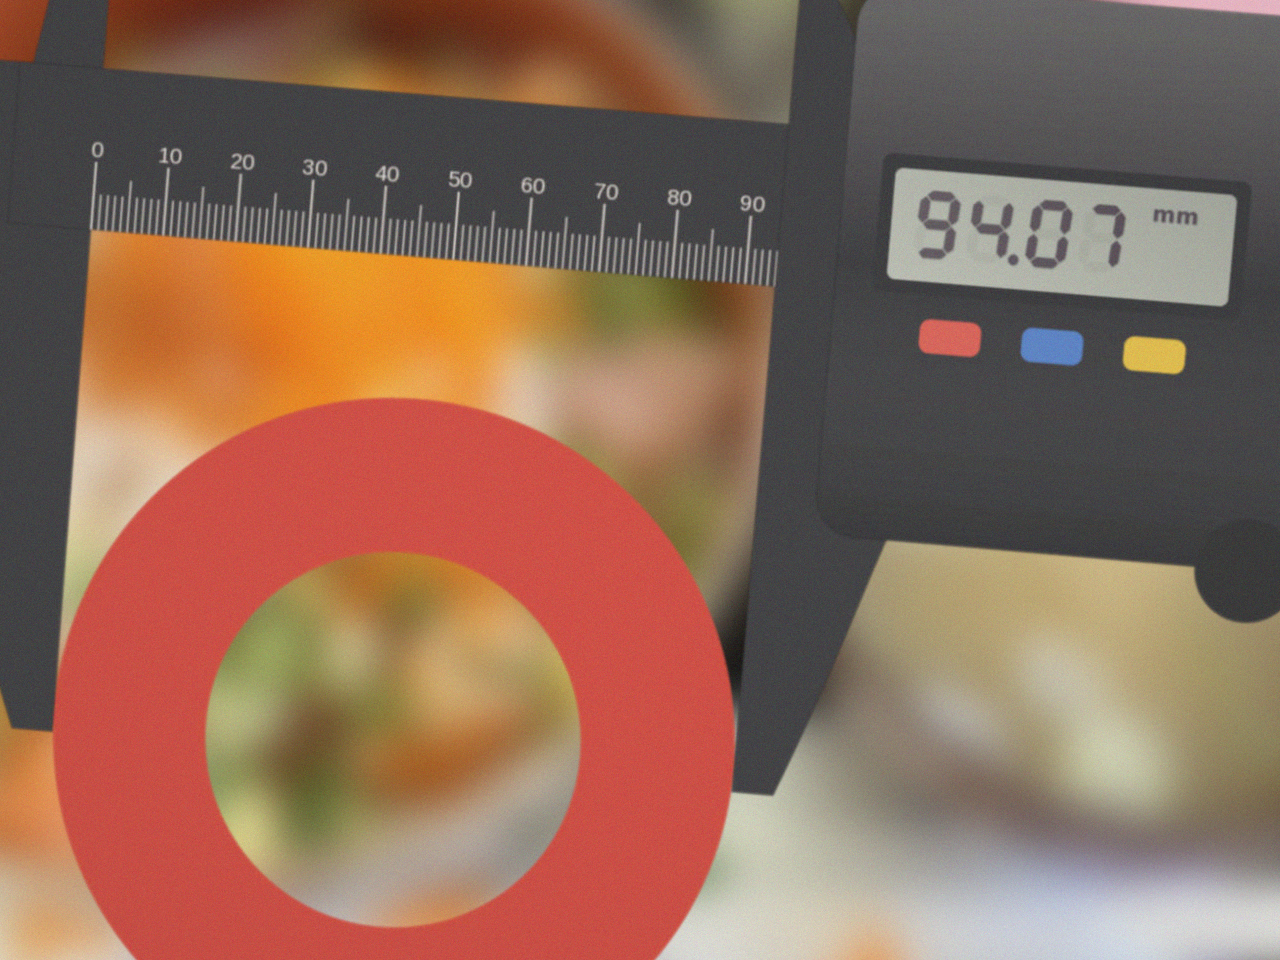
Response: 94.07 (mm)
